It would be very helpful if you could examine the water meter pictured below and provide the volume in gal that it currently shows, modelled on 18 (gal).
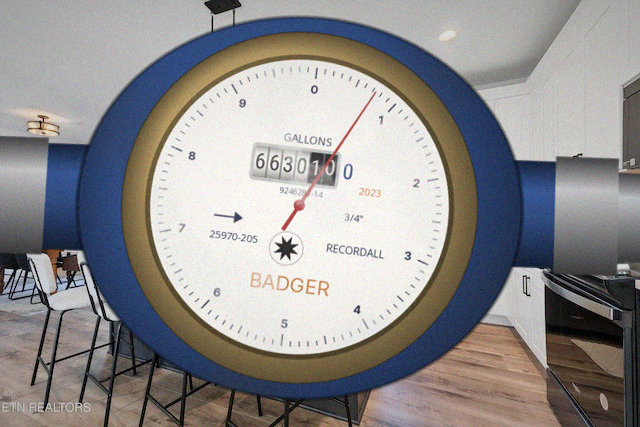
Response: 6630100.7 (gal)
